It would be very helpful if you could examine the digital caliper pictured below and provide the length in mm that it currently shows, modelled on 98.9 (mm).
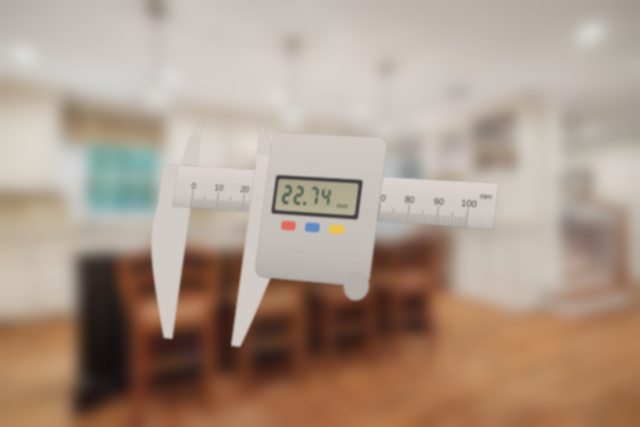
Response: 22.74 (mm)
